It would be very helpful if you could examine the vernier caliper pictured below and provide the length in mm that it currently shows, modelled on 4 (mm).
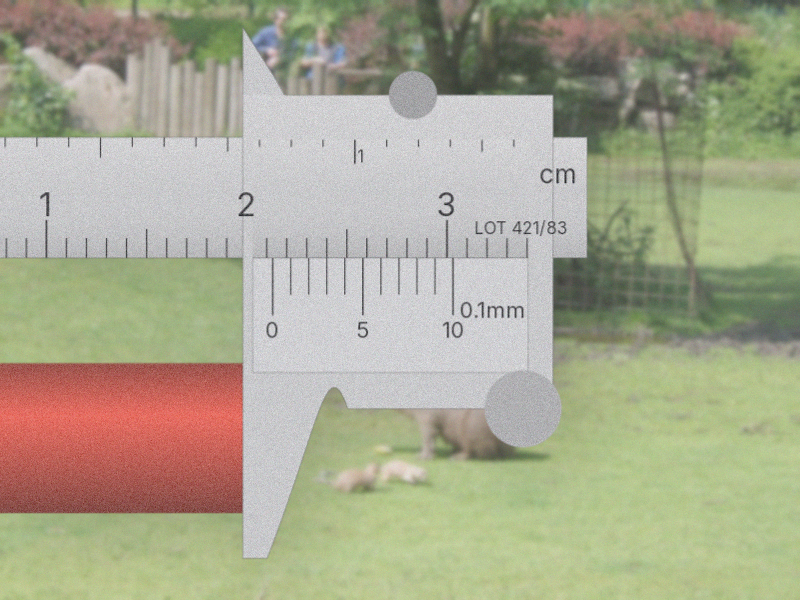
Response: 21.3 (mm)
